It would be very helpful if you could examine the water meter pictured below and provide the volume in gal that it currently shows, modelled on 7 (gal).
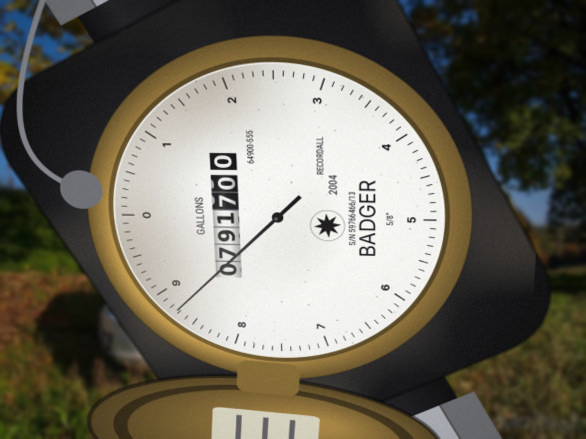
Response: 791698.7 (gal)
